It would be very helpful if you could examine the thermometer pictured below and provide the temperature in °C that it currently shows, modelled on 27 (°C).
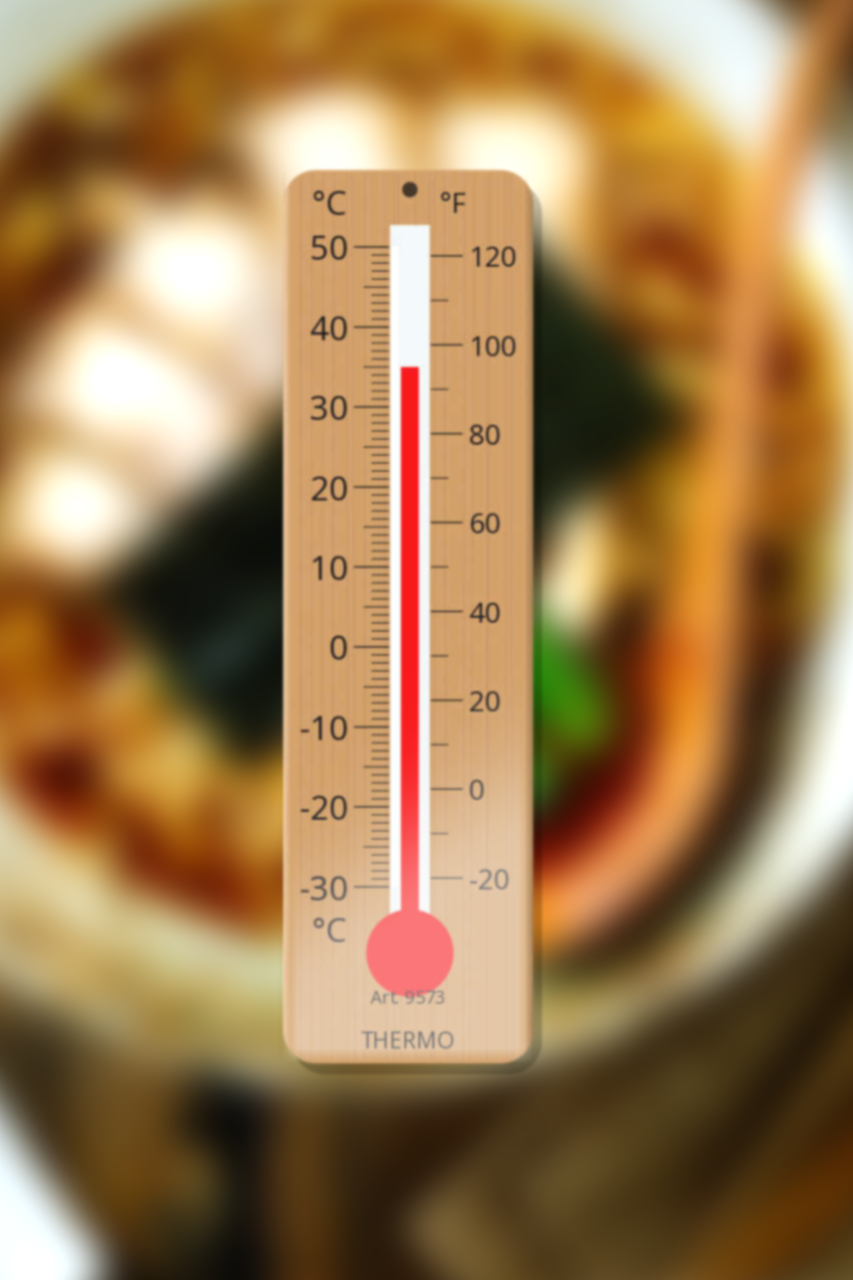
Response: 35 (°C)
